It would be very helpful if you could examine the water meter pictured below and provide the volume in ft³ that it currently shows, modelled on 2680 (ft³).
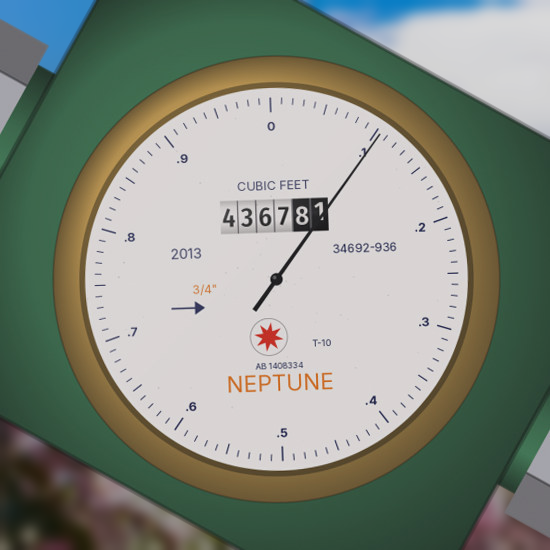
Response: 436781.10 (ft³)
